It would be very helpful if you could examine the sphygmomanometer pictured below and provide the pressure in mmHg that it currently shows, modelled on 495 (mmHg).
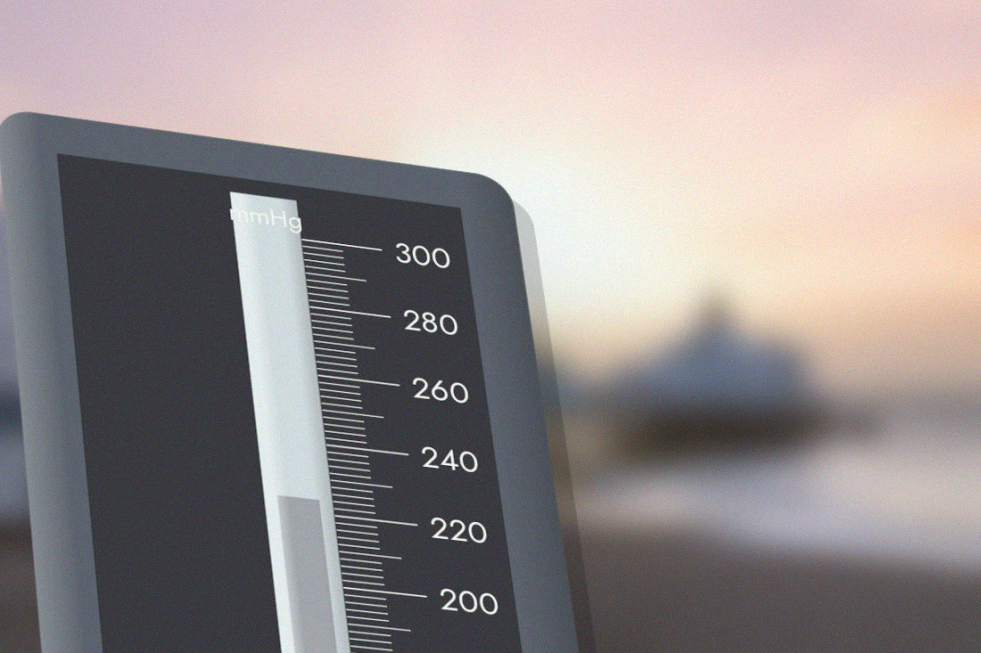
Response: 224 (mmHg)
